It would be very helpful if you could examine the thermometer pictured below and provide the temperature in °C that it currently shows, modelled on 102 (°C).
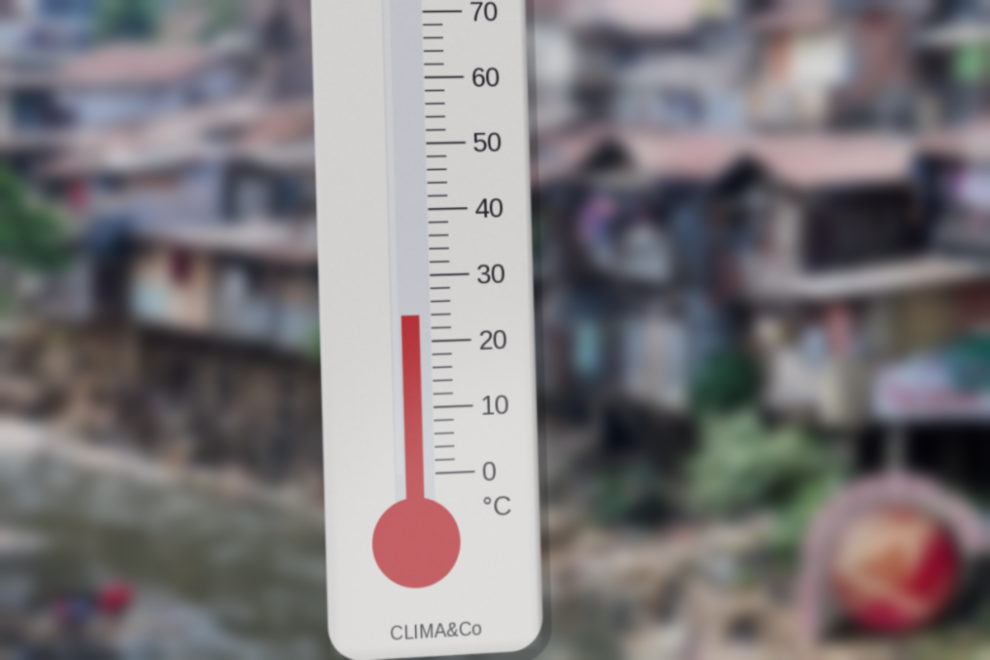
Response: 24 (°C)
